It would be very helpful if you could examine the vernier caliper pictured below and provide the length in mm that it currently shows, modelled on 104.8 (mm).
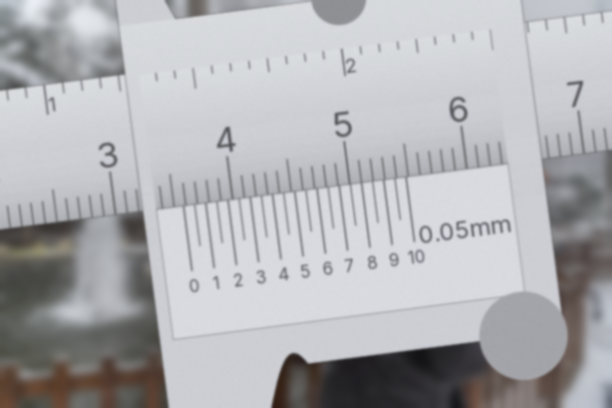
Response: 35.8 (mm)
